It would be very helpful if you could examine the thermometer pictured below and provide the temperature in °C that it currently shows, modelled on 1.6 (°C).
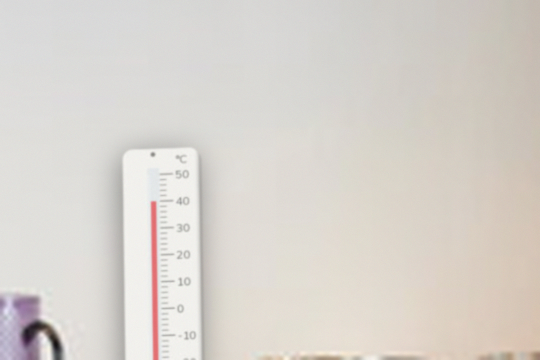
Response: 40 (°C)
